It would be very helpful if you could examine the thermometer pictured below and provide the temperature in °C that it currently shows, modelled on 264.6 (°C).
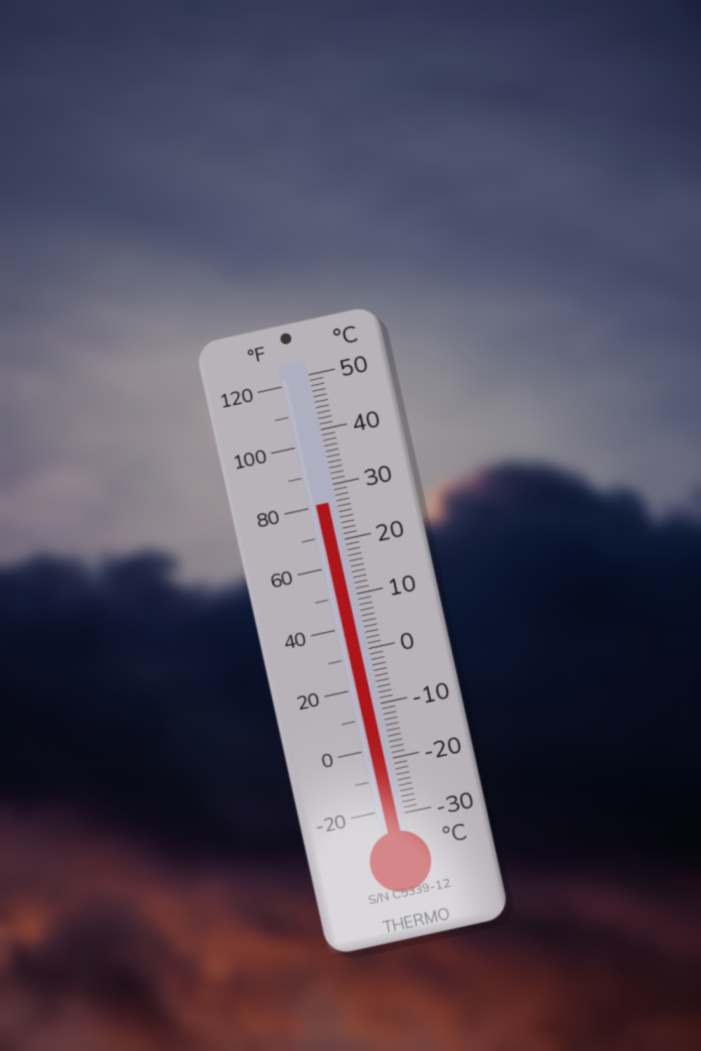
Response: 27 (°C)
